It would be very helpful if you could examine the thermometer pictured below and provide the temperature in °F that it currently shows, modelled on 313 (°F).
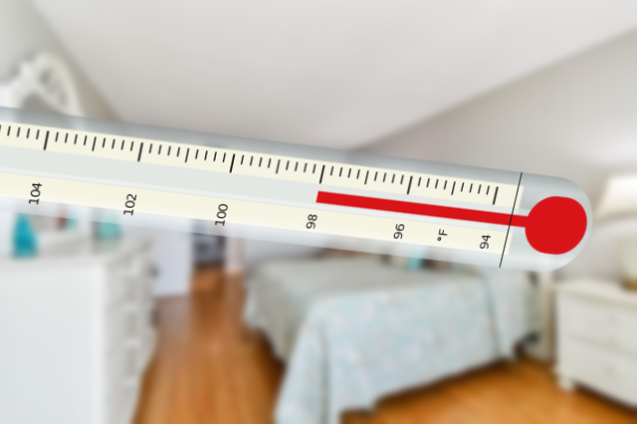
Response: 98 (°F)
